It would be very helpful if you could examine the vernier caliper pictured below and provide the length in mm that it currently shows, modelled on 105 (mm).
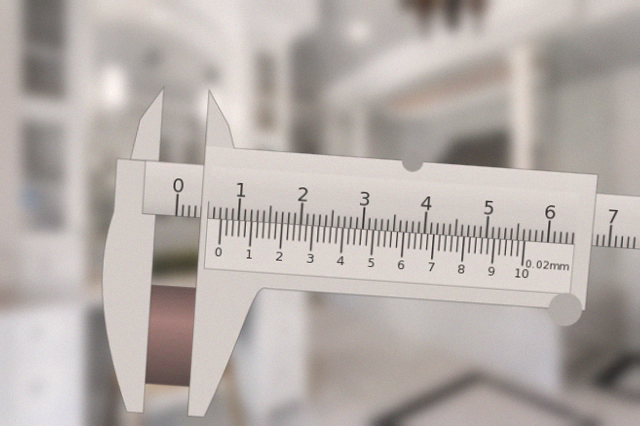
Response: 7.2 (mm)
